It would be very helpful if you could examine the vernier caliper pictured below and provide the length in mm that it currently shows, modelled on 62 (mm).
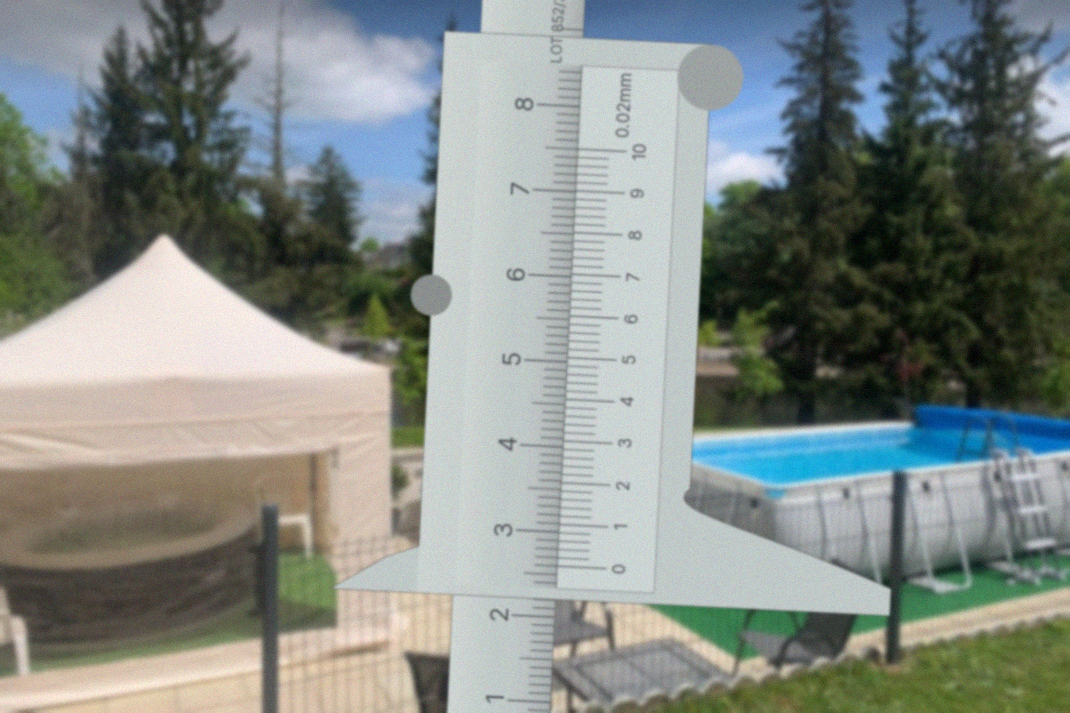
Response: 26.0 (mm)
